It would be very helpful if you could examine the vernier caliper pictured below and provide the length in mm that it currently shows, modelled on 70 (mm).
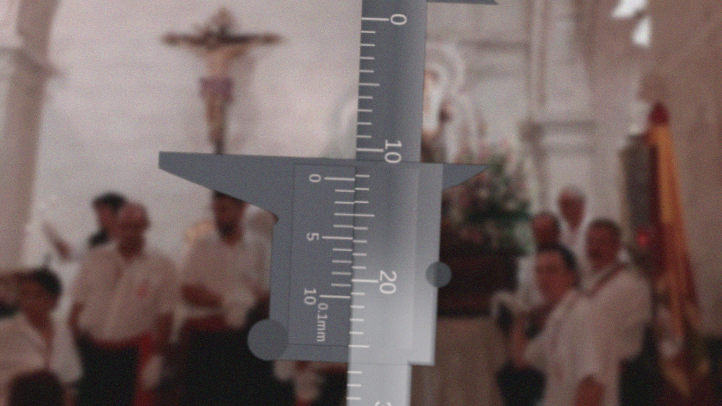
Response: 12.3 (mm)
